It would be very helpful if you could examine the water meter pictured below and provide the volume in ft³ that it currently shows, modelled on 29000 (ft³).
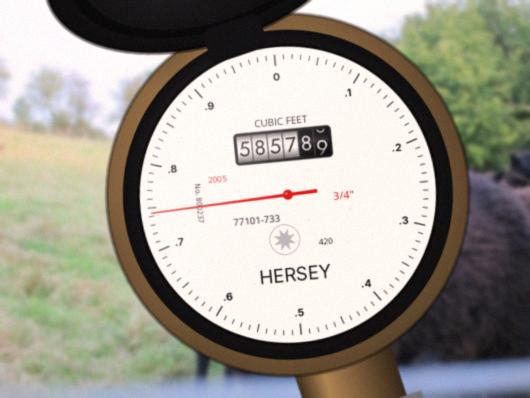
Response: 585788.74 (ft³)
